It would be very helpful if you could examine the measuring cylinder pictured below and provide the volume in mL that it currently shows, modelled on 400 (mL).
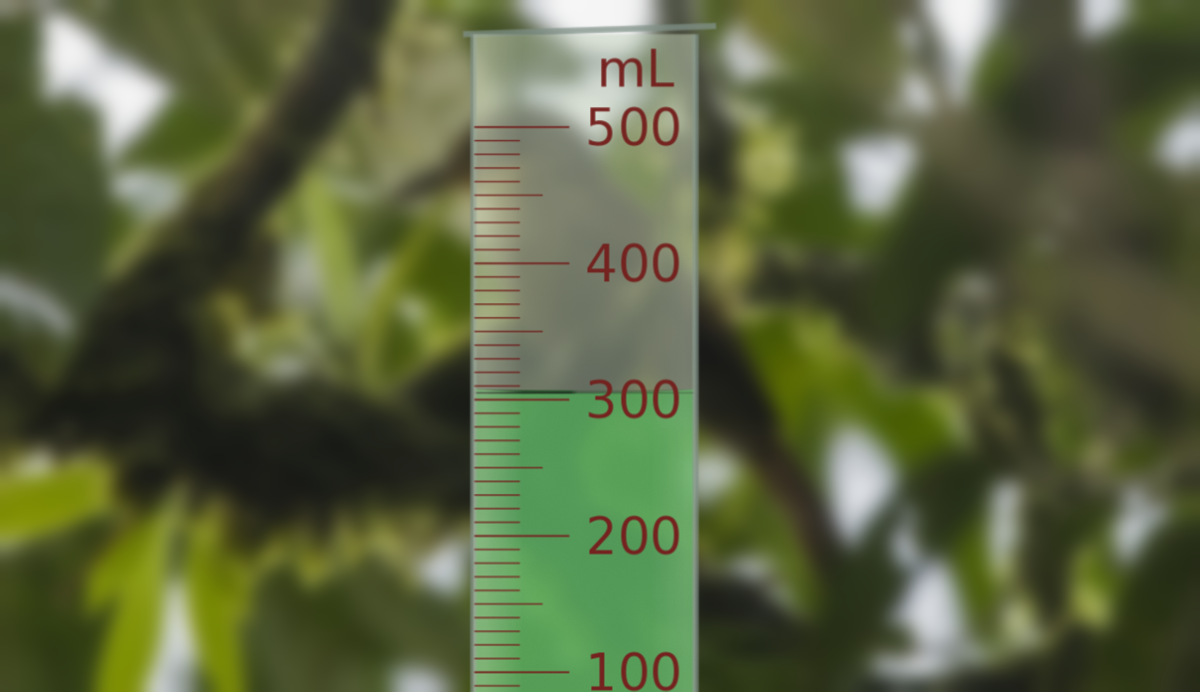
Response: 305 (mL)
